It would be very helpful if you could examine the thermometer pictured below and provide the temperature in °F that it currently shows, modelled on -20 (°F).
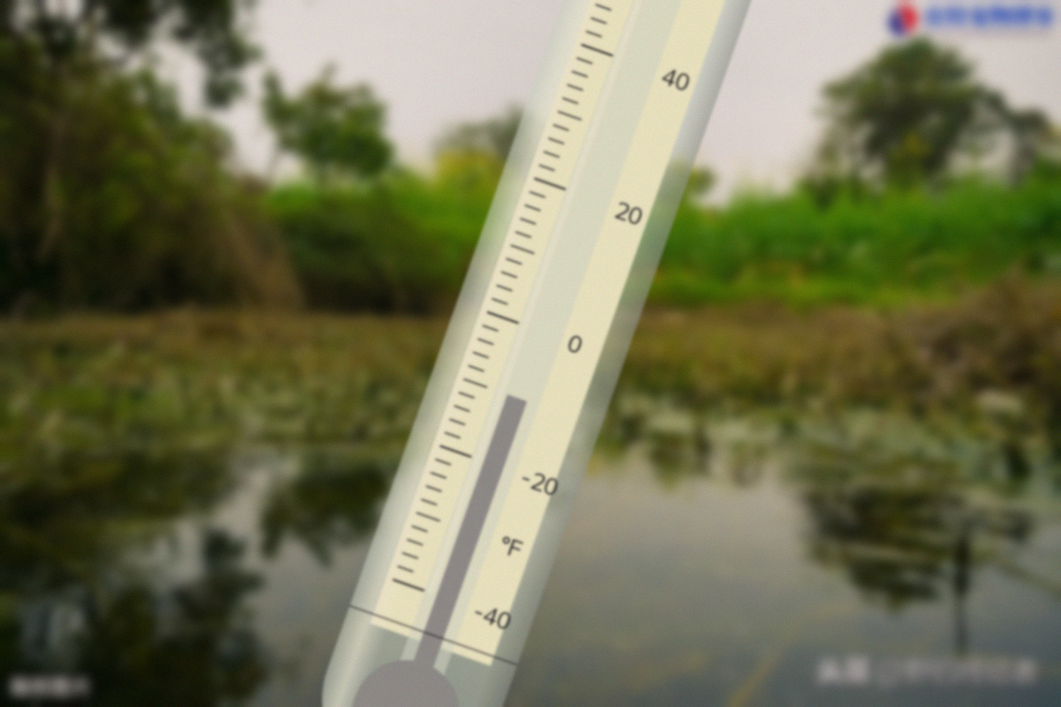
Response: -10 (°F)
